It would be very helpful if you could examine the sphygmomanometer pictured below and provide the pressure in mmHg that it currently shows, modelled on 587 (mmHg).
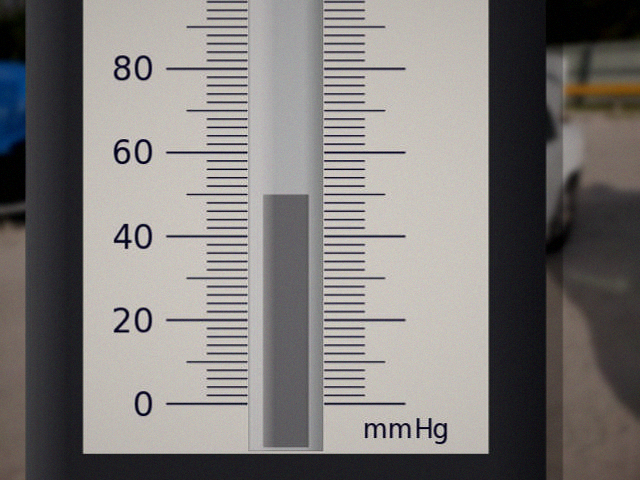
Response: 50 (mmHg)
